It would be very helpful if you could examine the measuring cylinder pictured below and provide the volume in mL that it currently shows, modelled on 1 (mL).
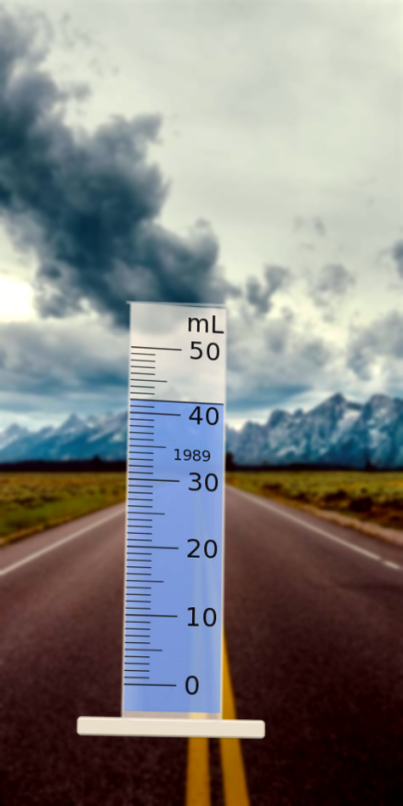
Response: 42 (mL)
